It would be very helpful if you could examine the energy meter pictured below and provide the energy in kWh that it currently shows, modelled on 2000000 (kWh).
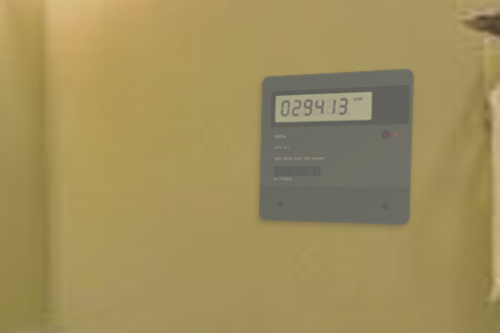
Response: 29413 (kWh)
